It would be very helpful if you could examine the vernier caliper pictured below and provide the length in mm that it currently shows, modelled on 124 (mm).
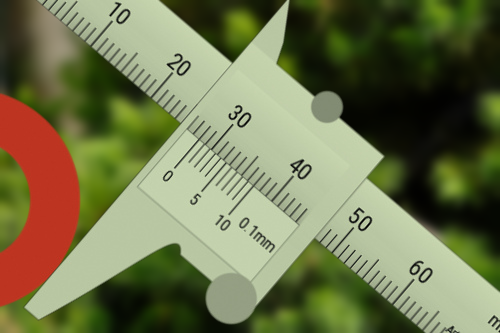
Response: 28.0 (mm)
